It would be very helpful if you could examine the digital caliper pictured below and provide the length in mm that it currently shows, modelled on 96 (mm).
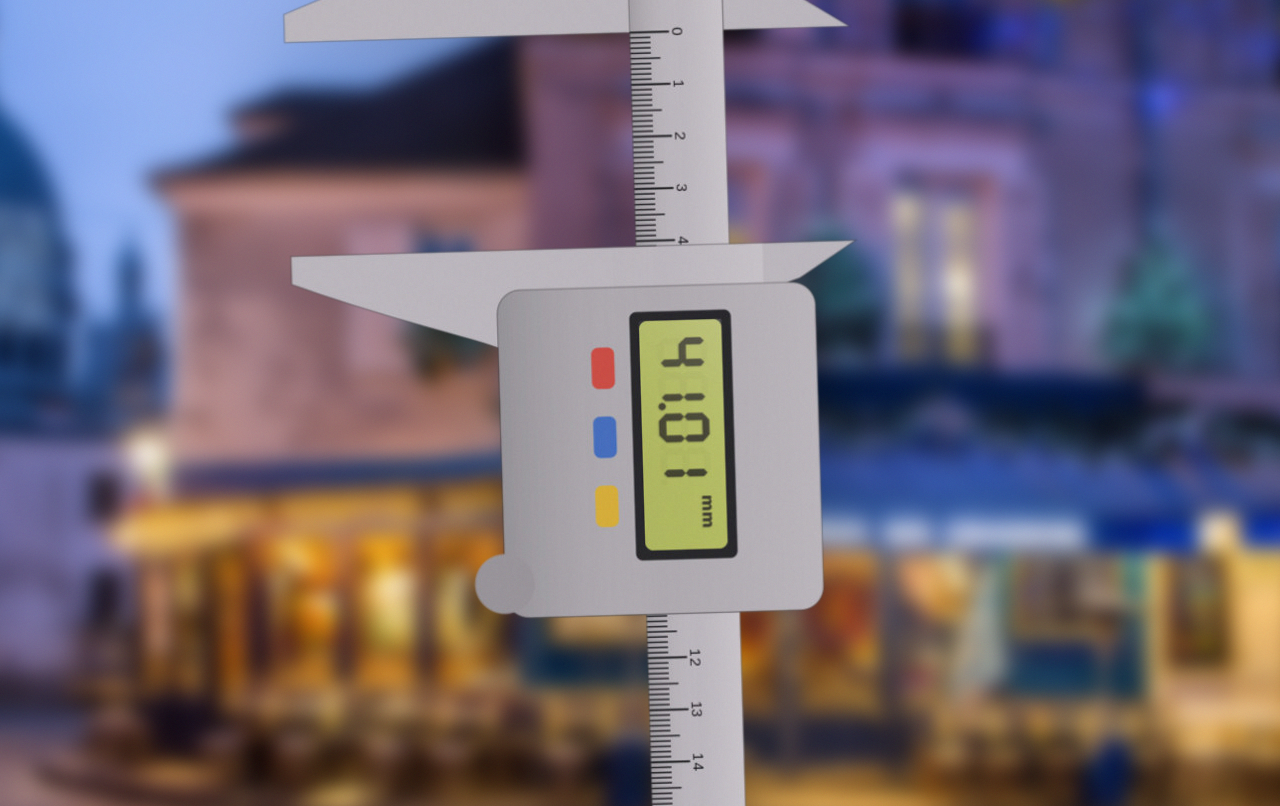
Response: 41.01 (mm)
